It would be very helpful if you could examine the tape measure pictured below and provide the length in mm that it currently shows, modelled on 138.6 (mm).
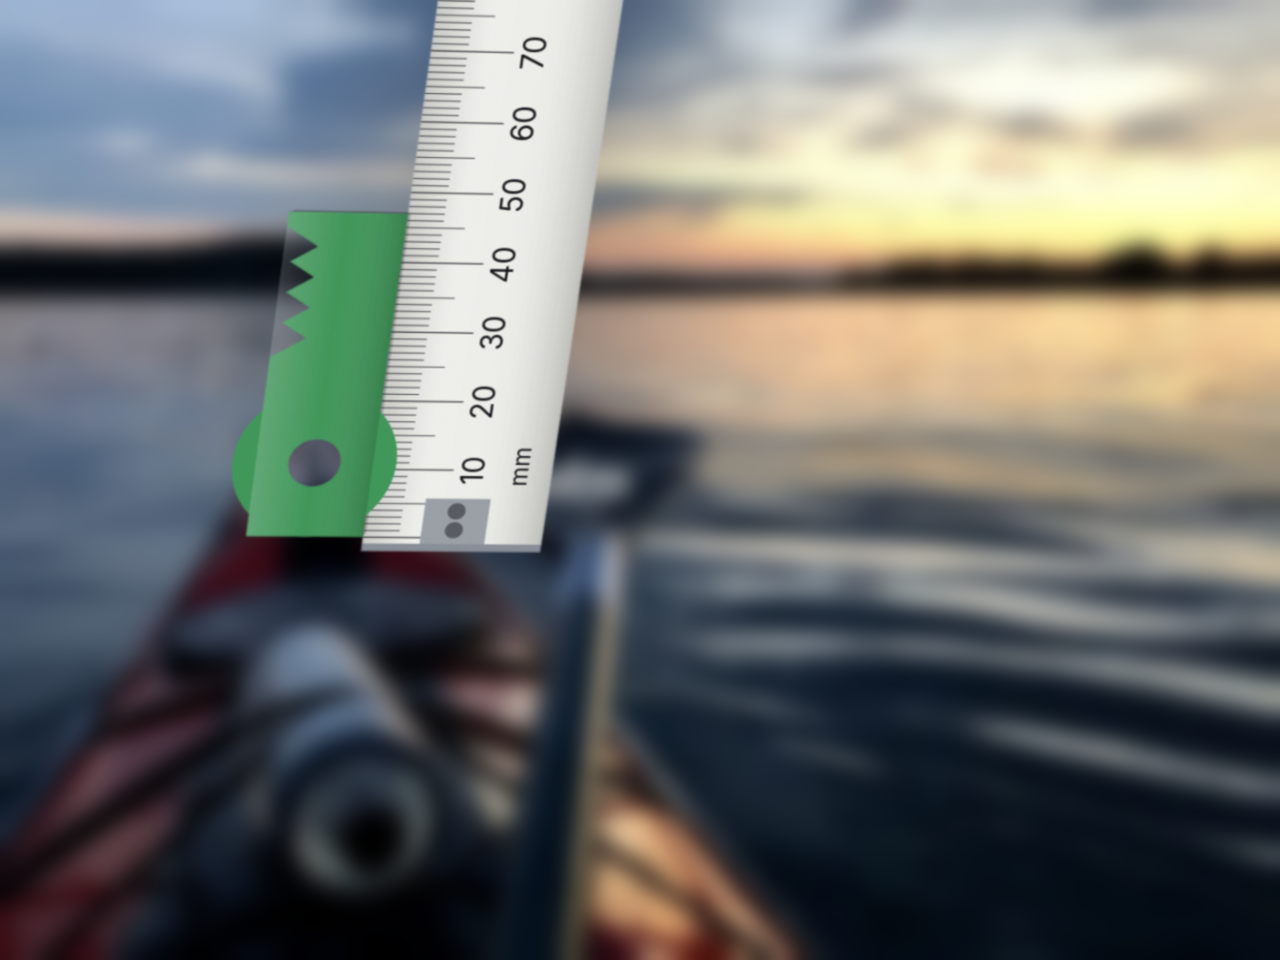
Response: 47 (mm)
